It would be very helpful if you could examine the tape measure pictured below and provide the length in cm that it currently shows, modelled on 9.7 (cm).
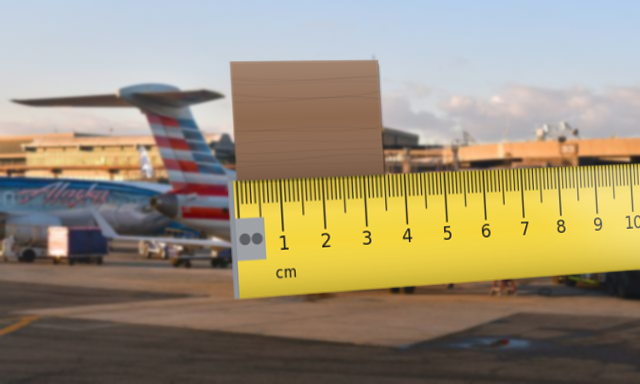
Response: 3.5 (cm)
